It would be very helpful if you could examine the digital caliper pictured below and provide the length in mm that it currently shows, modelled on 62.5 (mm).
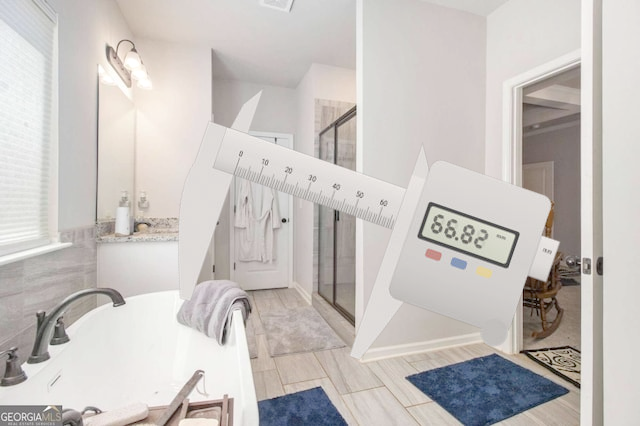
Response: 66.82 (mm)
